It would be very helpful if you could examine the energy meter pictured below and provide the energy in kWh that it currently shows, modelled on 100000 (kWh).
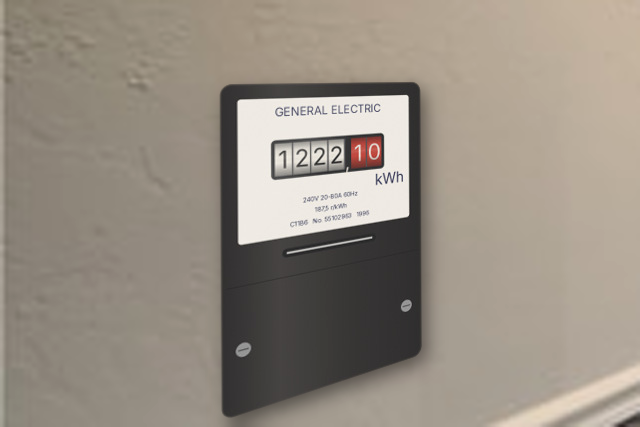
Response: 1222.10 (kWh)
